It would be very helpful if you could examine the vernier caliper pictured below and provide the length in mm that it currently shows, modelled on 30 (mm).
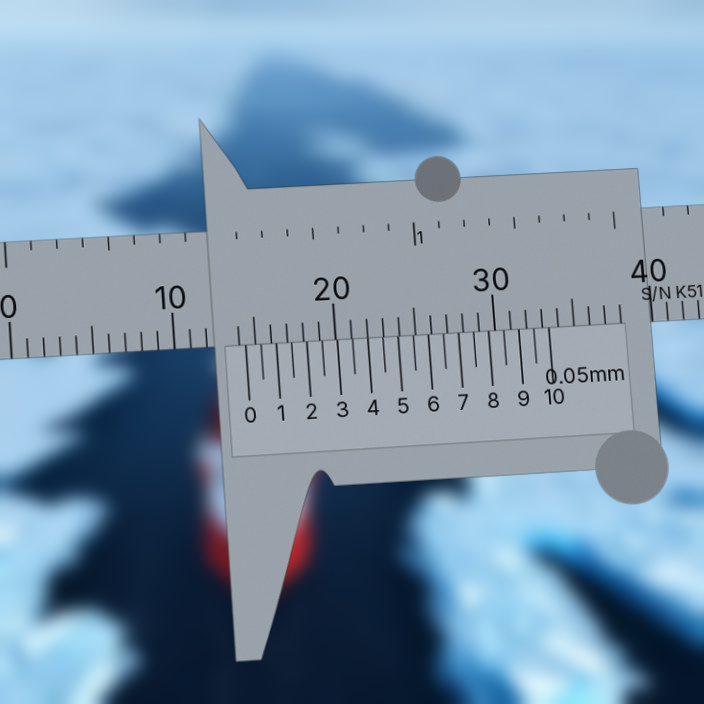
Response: 14.4 (mm)
